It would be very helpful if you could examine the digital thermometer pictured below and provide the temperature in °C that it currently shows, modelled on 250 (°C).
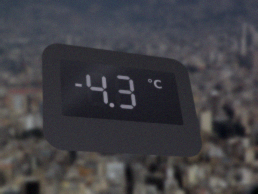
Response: -4.3 (°C)
